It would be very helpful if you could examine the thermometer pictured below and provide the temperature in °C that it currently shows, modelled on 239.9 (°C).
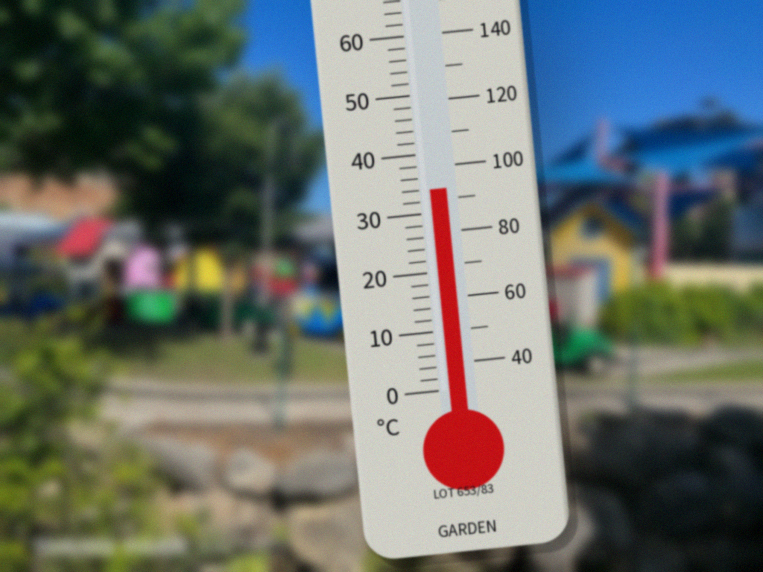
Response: 34 (°C)
